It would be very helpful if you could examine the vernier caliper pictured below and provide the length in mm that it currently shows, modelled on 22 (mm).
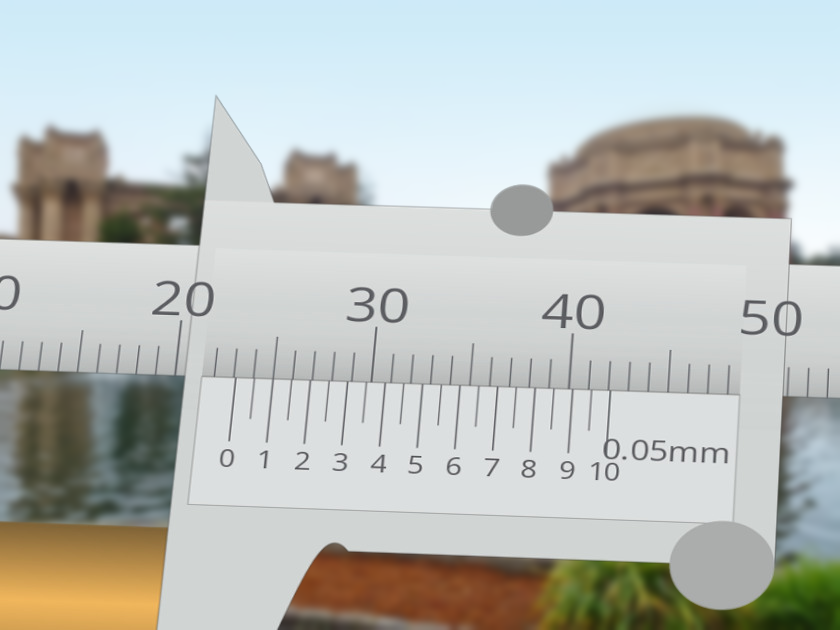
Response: 23.1 (mm)
